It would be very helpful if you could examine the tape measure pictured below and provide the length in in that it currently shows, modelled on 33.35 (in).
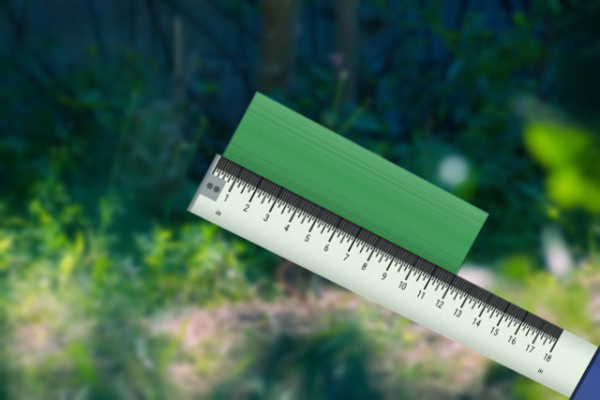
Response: 12 (in)
